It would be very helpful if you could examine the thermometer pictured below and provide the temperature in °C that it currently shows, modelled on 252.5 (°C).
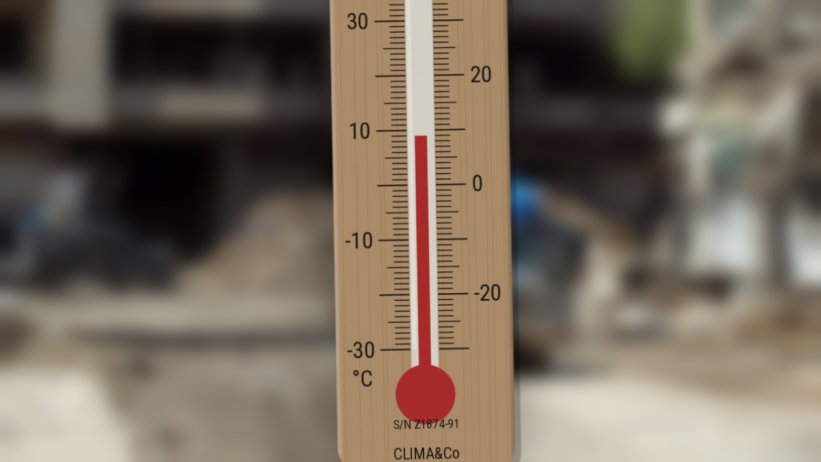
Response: 9 (°C)
